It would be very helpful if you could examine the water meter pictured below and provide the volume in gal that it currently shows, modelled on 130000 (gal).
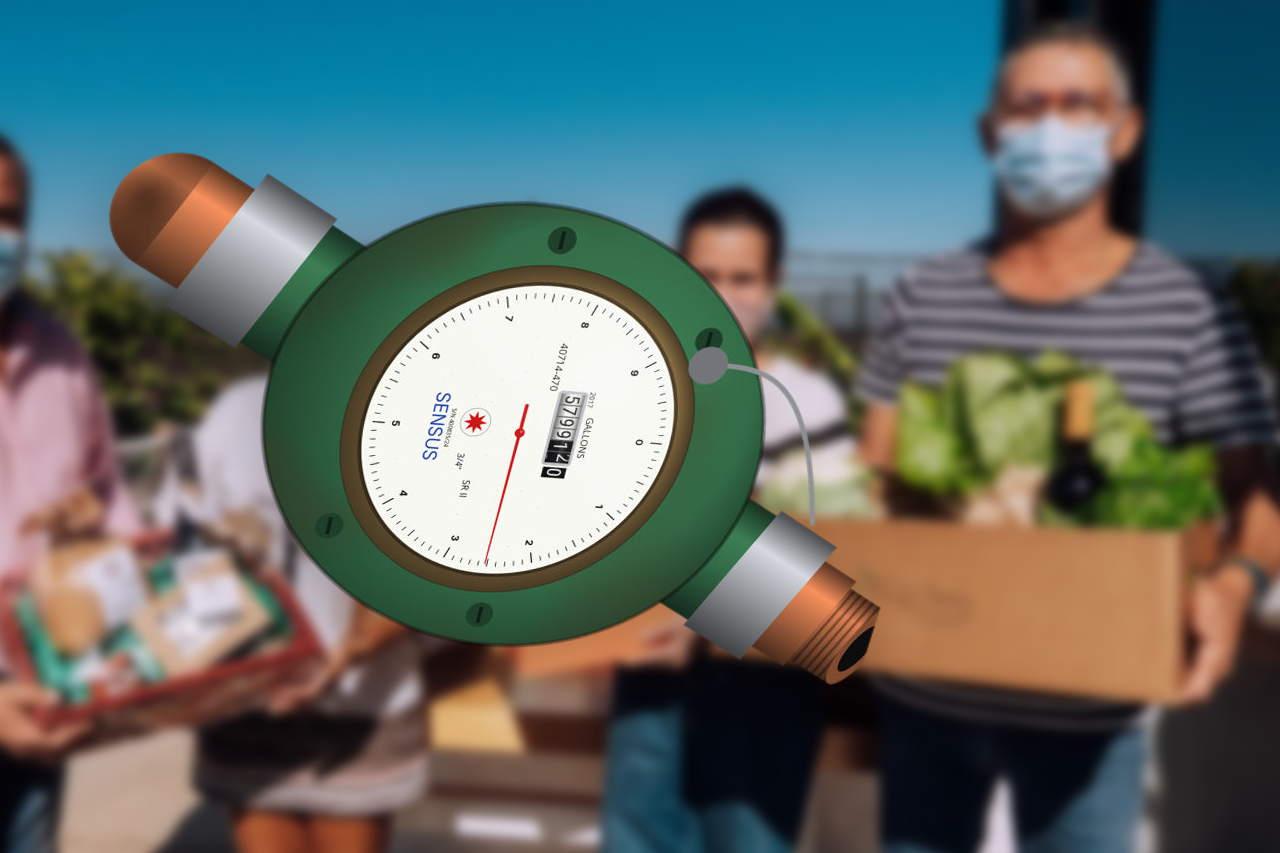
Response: 5799122.5 (gal)
